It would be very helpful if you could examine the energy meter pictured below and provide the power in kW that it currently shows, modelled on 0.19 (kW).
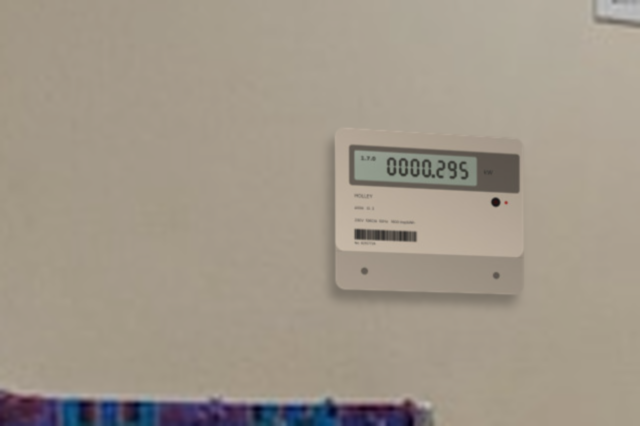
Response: 0.295 (kW)
